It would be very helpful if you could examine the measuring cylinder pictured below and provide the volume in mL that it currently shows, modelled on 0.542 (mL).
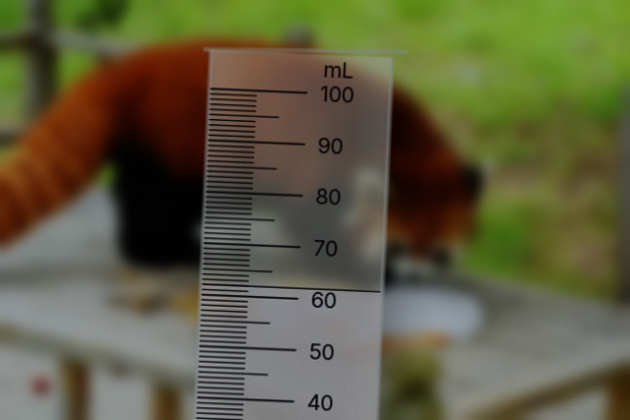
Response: 62 (mL)
